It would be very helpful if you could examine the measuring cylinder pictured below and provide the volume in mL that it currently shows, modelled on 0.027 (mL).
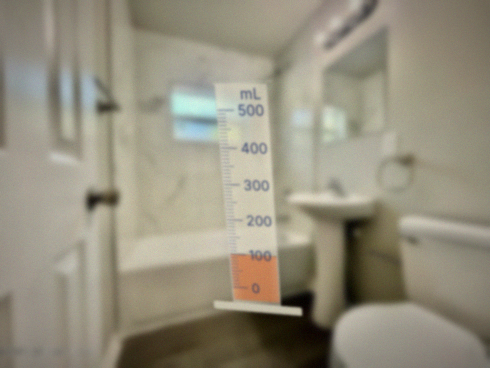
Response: 100 (mL)
